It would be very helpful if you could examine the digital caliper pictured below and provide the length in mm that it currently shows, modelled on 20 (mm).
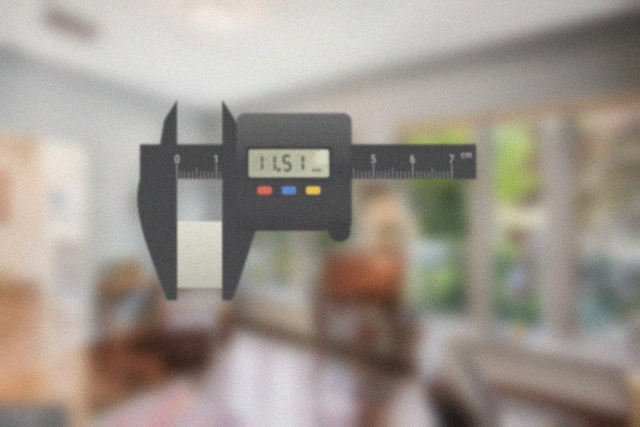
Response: 11.51 (mm)
